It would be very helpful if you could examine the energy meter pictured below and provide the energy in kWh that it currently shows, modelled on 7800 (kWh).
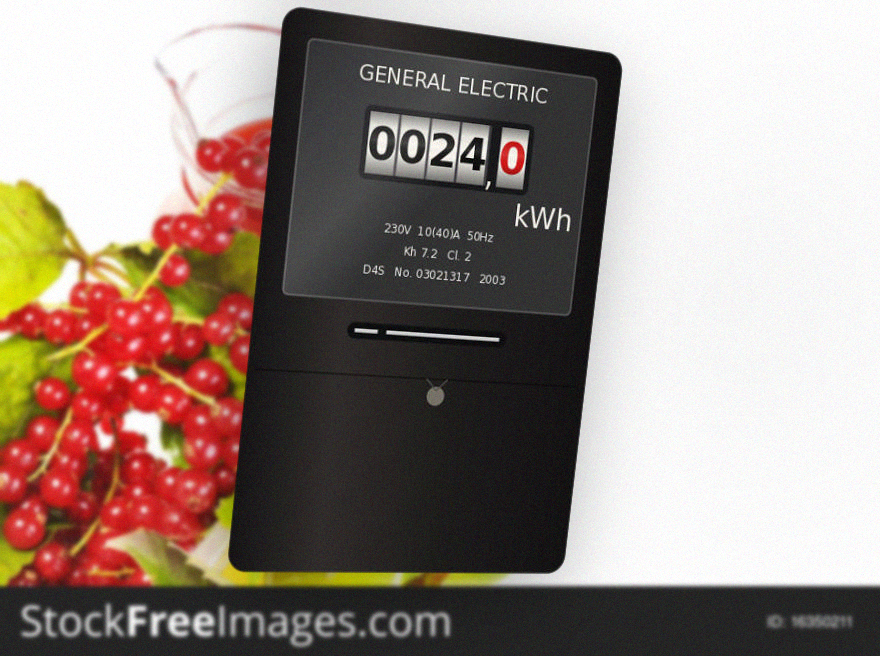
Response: 24.0 (kWh)
